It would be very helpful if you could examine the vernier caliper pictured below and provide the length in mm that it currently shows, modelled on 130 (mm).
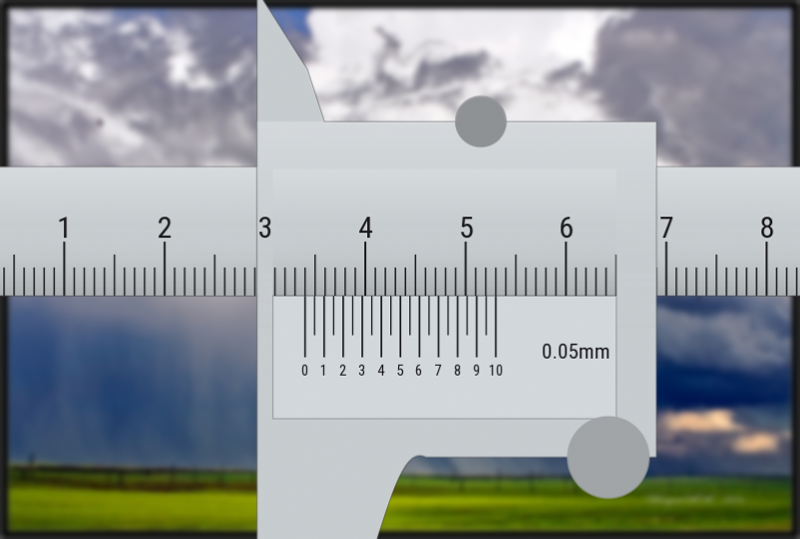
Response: 34.0 (mm)
